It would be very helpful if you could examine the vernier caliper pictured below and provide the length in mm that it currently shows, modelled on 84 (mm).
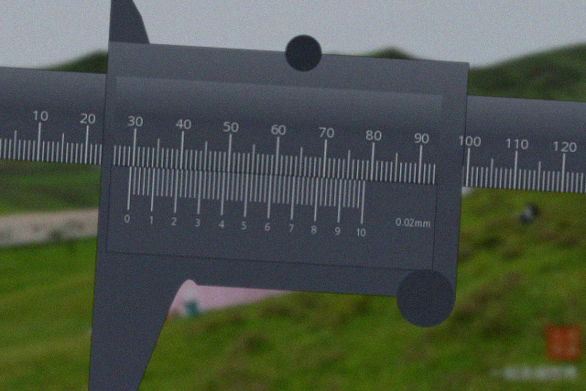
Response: 29.5 (mm)
